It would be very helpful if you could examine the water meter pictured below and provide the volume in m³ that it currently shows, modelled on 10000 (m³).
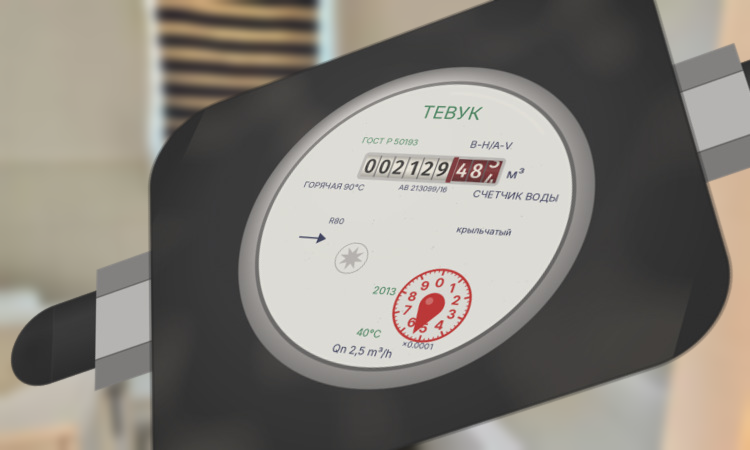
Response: 2129.4835 (m³)
